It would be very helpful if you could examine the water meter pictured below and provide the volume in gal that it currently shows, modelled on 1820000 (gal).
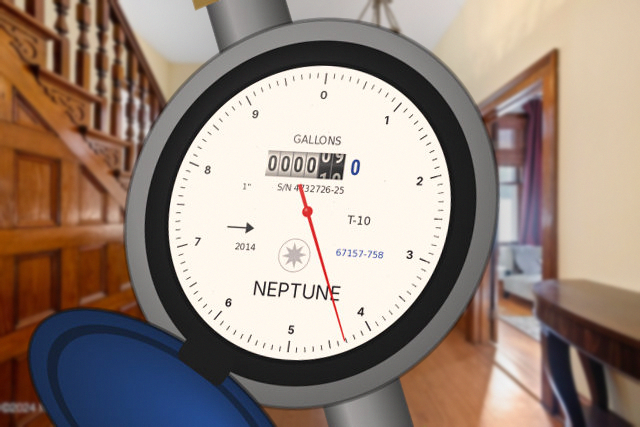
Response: 94.3 (gal)
